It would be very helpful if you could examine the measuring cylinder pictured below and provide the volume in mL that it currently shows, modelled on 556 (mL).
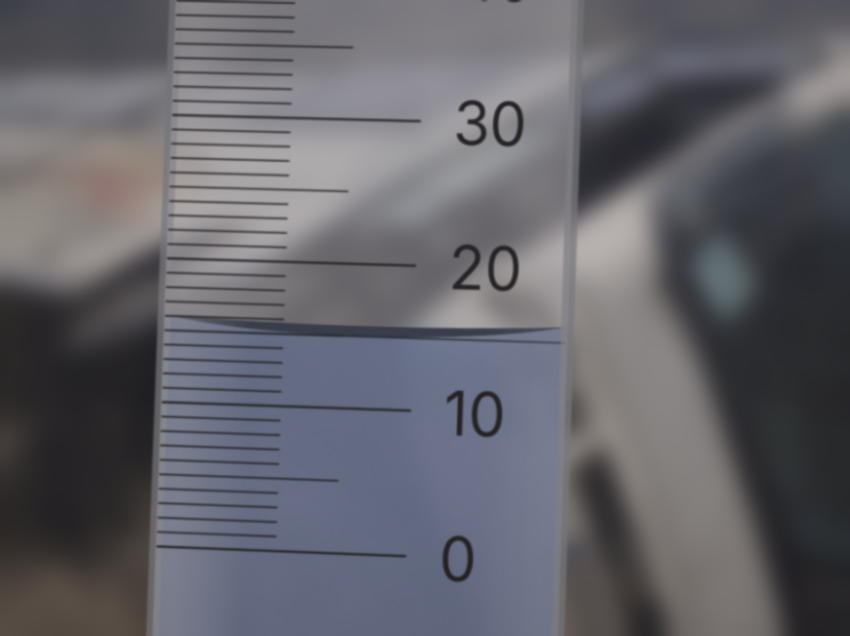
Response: 15 (mL)
